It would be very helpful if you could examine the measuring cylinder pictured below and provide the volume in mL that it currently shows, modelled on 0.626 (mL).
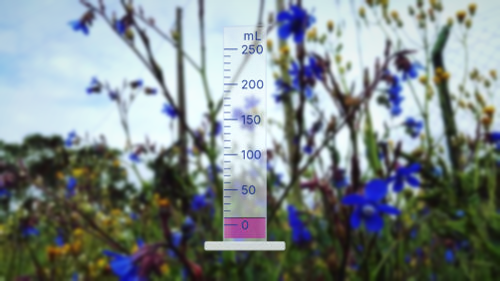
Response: 10 (mL)
